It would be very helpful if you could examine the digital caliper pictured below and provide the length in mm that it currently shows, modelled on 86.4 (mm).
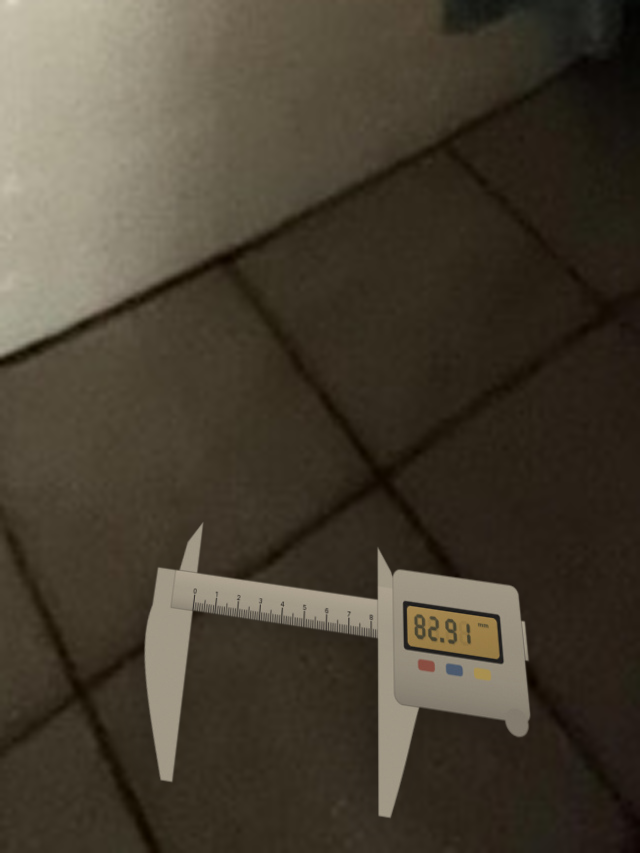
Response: 82.91 (mm)
